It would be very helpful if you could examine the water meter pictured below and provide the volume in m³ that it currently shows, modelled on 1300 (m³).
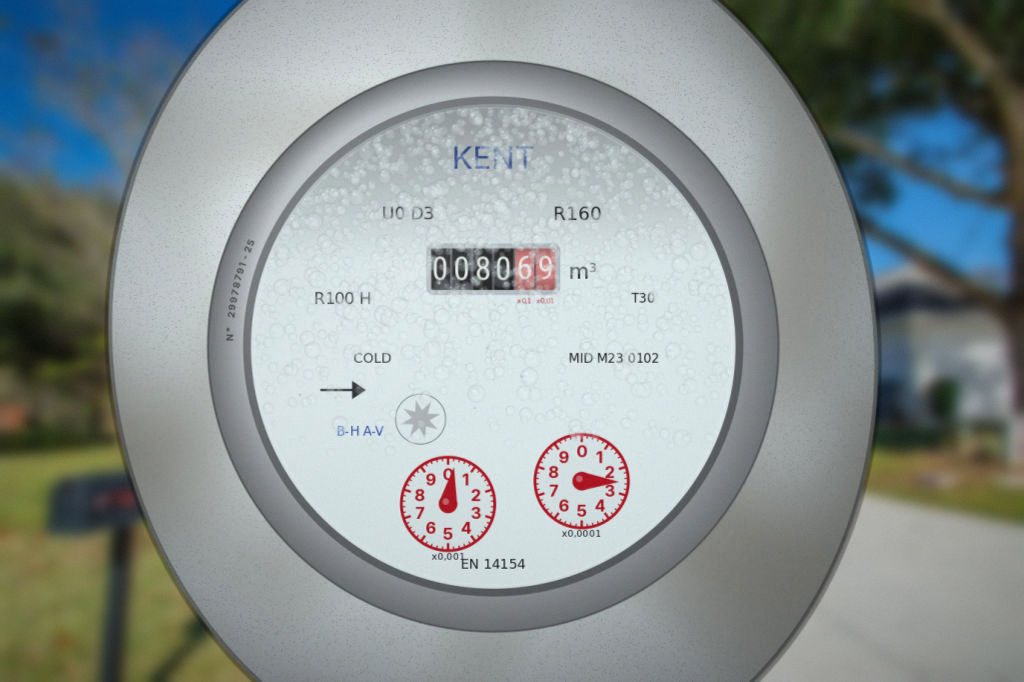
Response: 80.6902 (m³)
